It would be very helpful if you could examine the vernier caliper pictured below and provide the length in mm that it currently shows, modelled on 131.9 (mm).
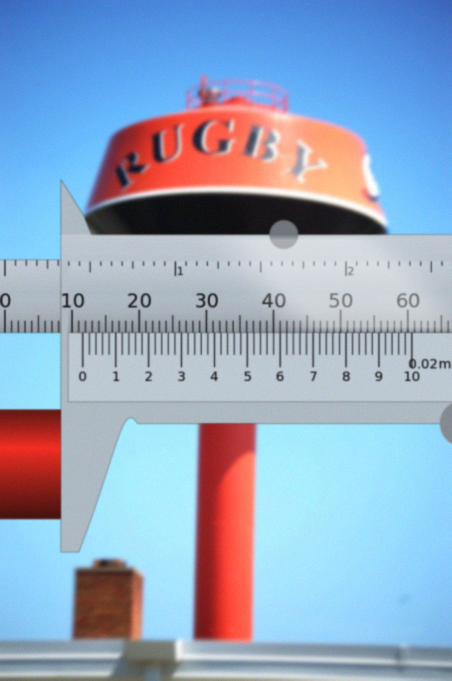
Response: 11.6 (mm)
